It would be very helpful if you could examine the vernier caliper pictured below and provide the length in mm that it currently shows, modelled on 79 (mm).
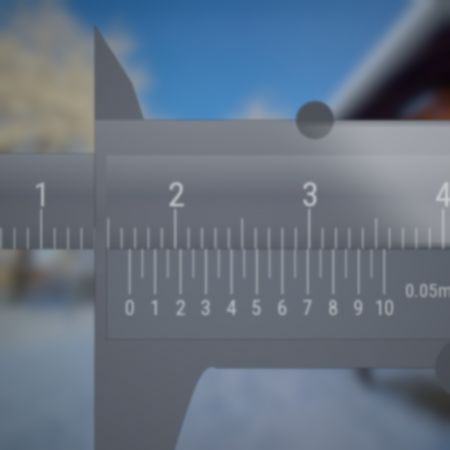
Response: 16.6 (mm)
